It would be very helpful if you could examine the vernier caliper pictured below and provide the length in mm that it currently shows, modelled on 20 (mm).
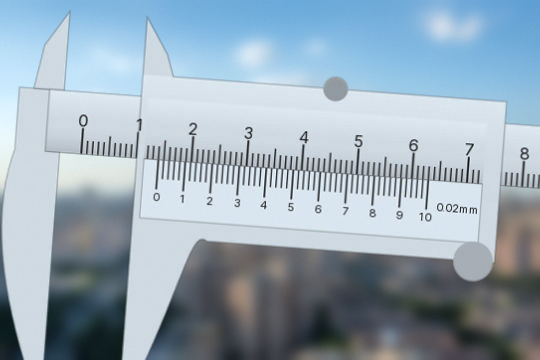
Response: 14.0 (mm)
